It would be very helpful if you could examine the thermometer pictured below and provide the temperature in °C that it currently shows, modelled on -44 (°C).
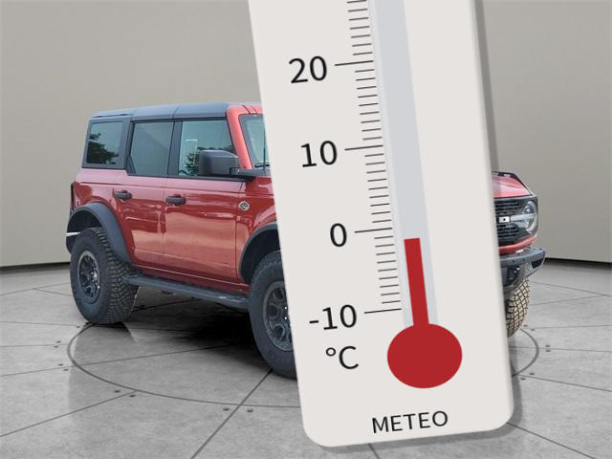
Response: -1.5 (°C)
